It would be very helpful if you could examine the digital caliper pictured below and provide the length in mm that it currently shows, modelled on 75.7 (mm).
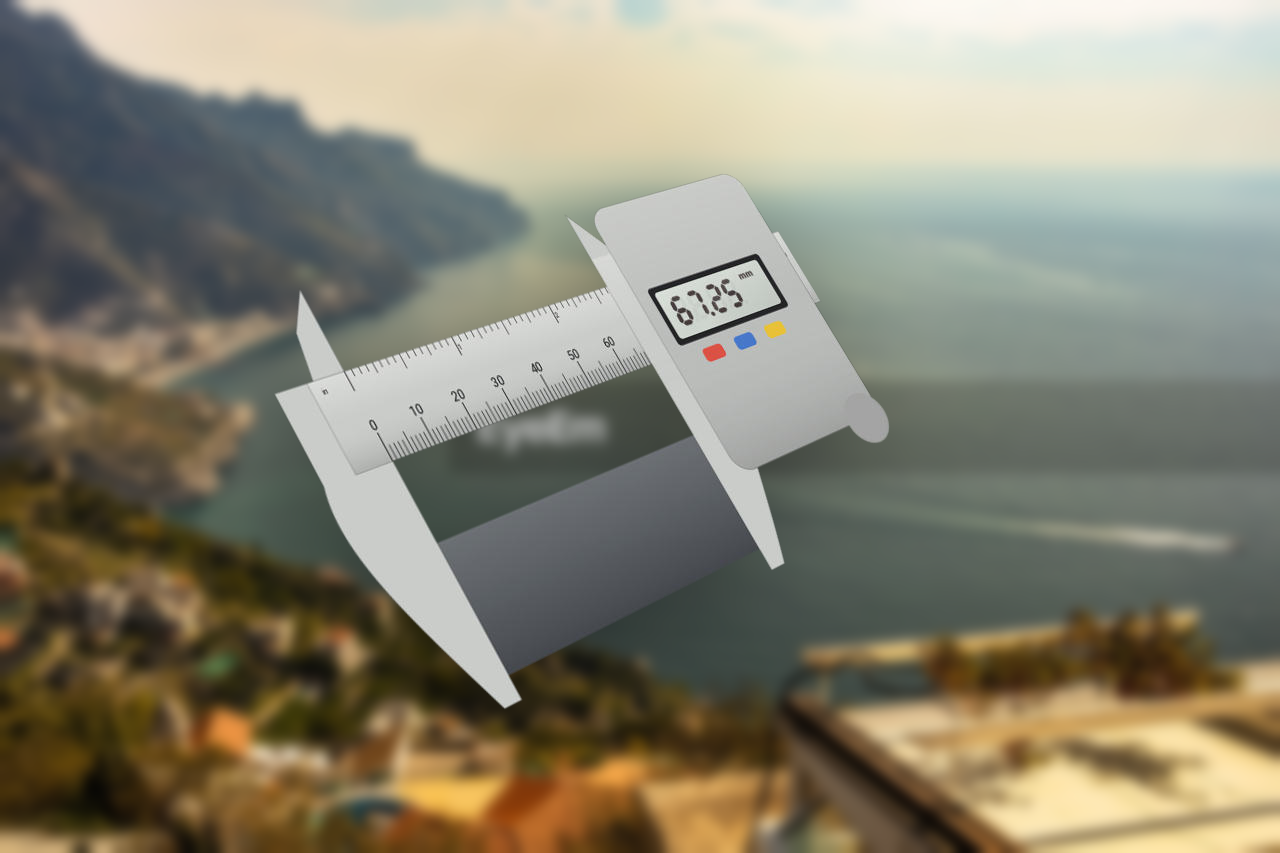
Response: 67.25 (mm)
